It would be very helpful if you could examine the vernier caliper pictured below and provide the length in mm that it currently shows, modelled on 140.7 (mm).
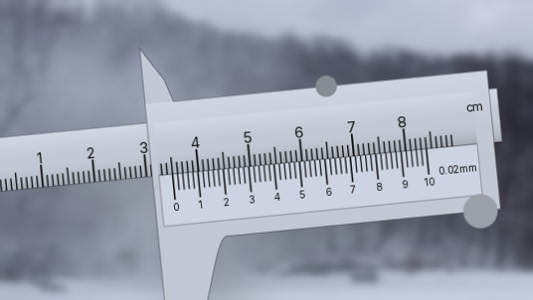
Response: 35.0 (mm)
